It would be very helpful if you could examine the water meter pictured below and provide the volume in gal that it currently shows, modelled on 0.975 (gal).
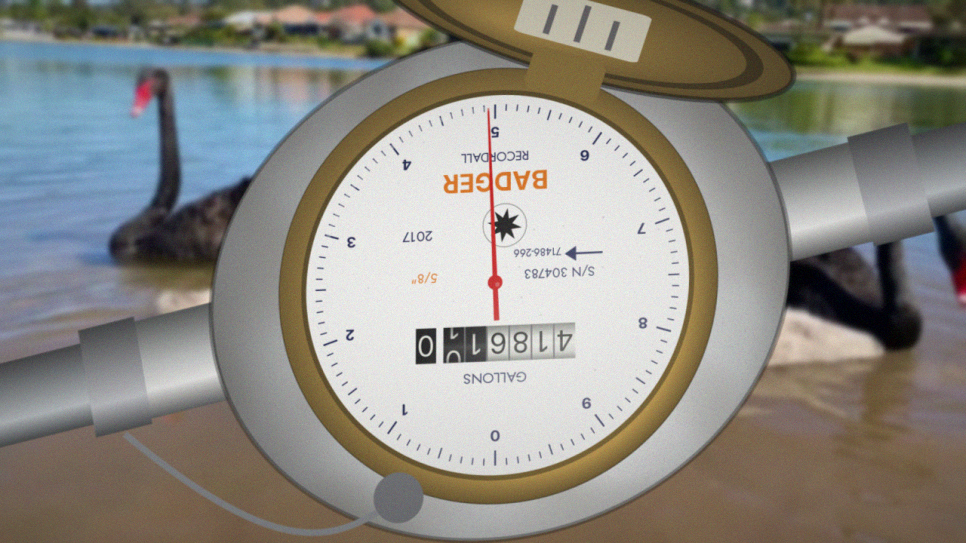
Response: 4186104.9 (gal)
